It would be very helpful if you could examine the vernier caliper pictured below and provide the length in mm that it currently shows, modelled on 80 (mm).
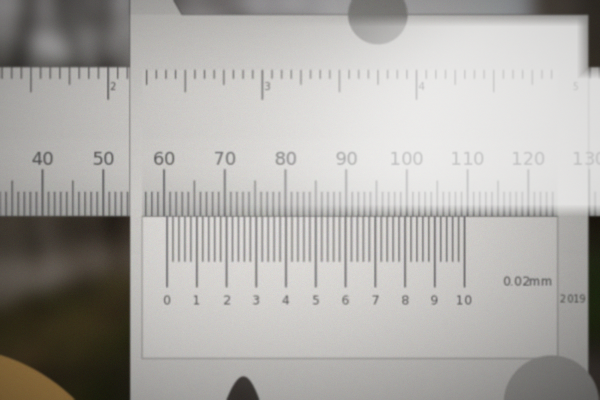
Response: 60.5 (mm)
